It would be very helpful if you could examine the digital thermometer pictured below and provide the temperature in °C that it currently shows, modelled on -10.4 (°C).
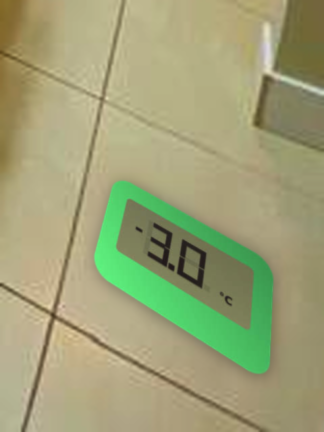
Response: -3.0 (°C)
